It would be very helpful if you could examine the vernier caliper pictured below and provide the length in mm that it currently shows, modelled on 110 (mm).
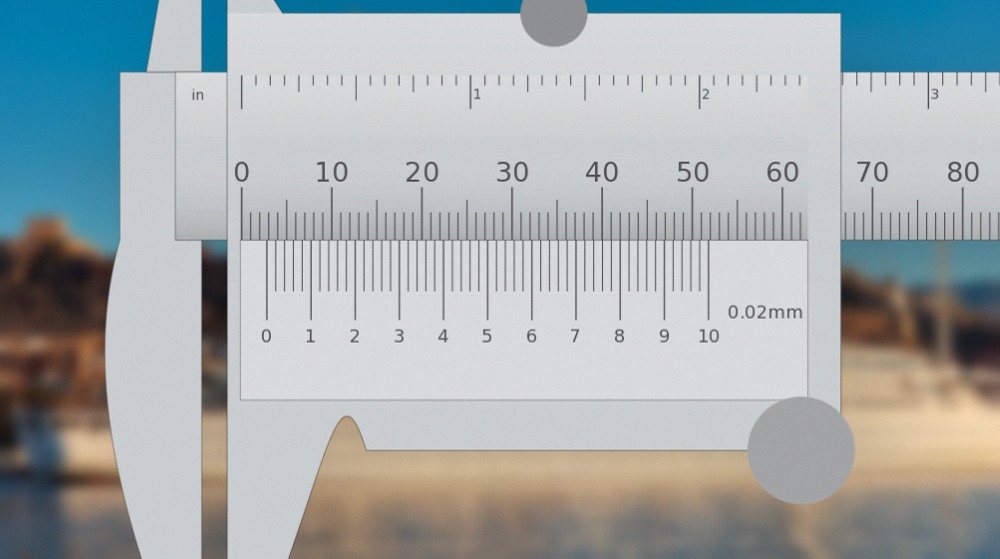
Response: 2.8 (mm)
